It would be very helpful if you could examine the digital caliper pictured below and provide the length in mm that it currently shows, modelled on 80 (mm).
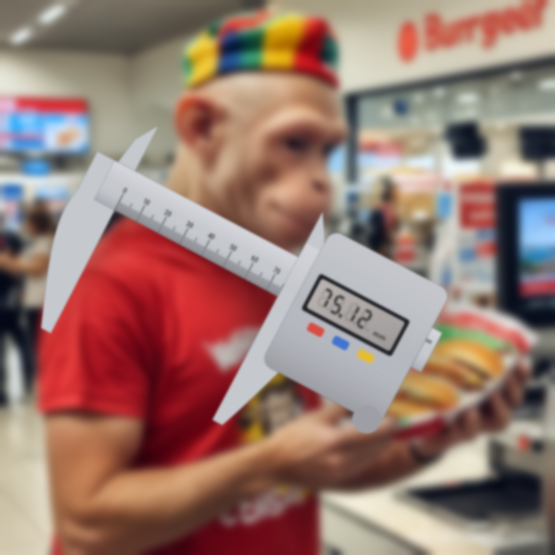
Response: 75.12 (mm)
